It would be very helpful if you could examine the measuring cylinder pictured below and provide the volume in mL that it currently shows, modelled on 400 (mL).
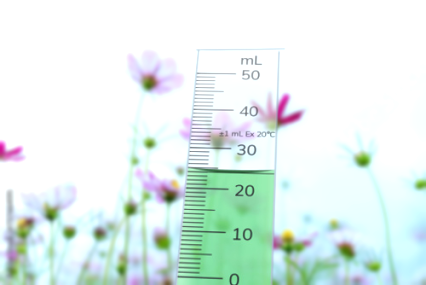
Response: 24 (mL)
